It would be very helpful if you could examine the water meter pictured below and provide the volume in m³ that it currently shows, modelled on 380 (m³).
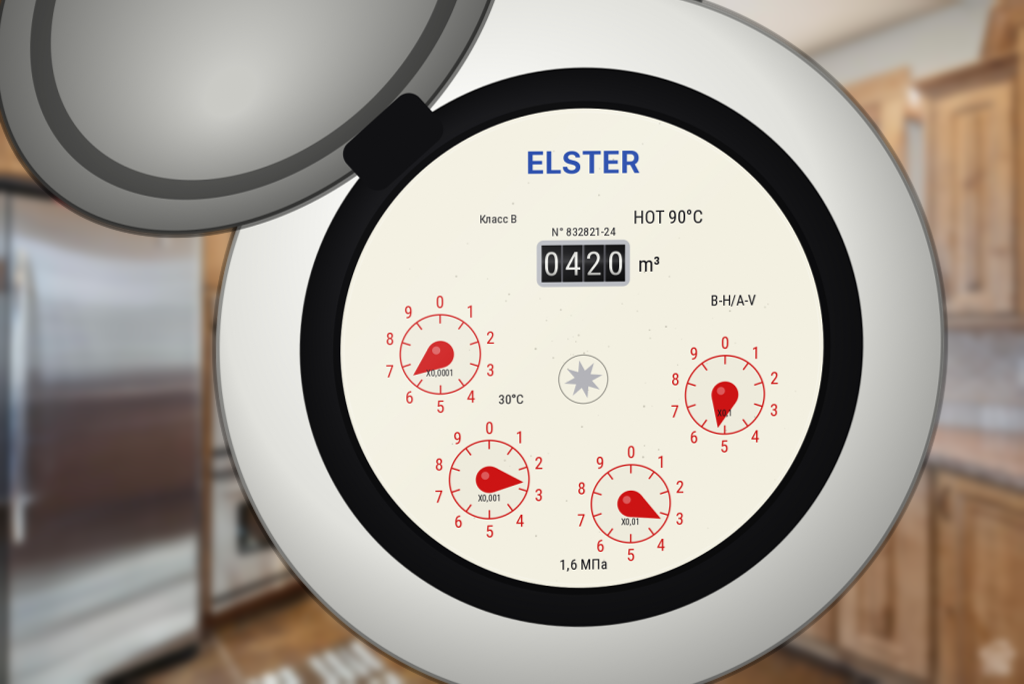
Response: 420.5326 (m³)
